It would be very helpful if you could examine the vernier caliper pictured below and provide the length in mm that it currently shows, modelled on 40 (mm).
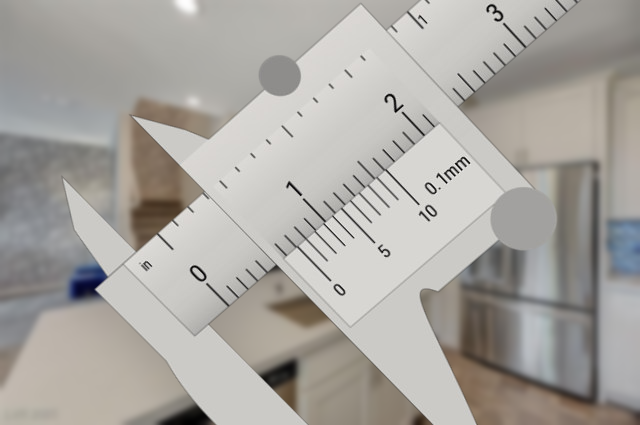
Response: 7.1 (mm)
